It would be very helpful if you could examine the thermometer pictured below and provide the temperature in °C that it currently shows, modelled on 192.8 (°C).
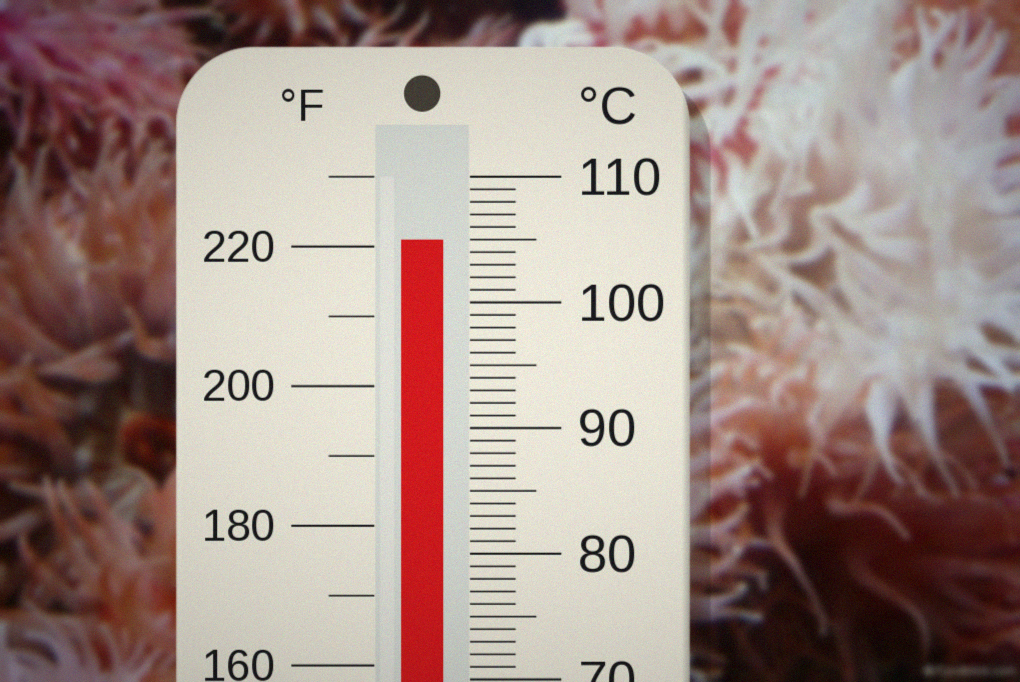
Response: 105 (°C)
